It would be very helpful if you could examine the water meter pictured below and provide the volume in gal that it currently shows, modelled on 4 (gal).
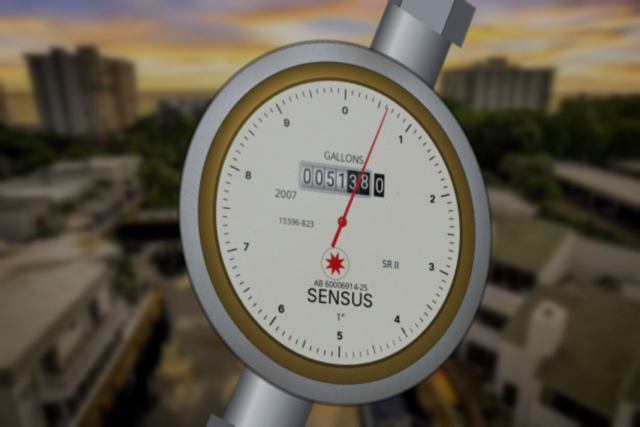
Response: 51380.6 (gal)
